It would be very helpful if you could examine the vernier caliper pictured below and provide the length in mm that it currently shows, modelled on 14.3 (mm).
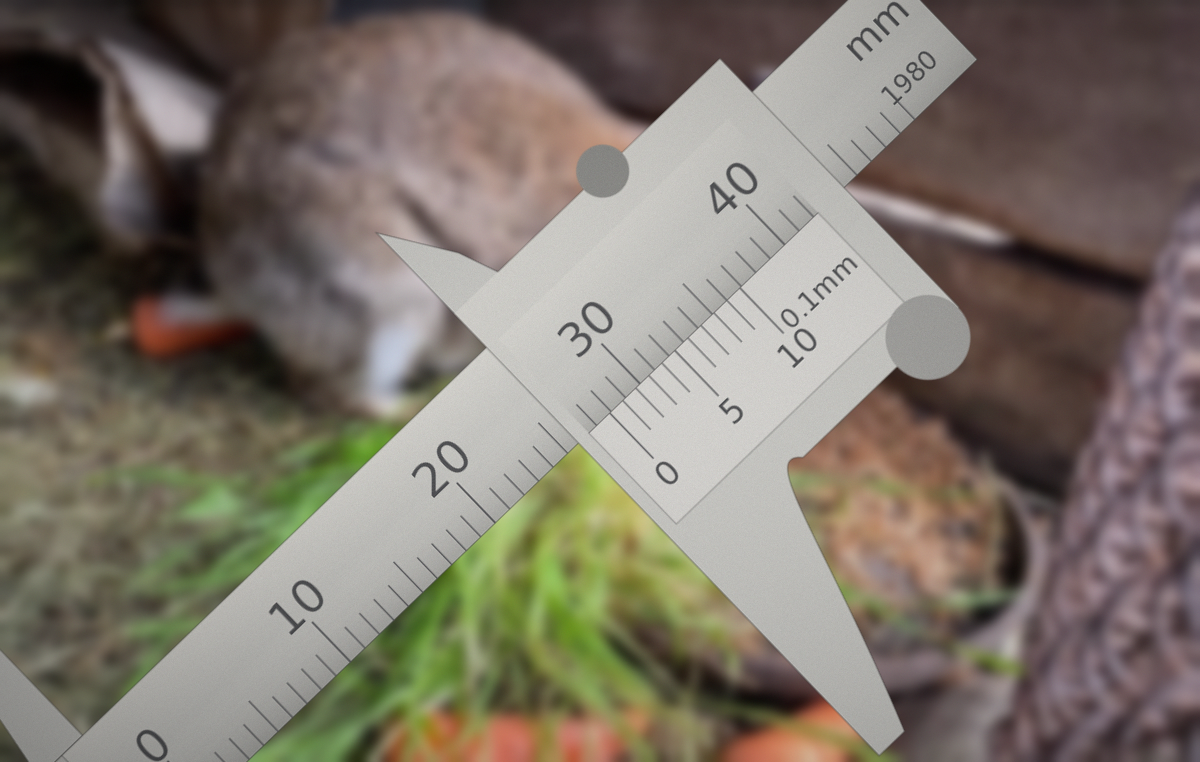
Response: 27.9 (mm)
